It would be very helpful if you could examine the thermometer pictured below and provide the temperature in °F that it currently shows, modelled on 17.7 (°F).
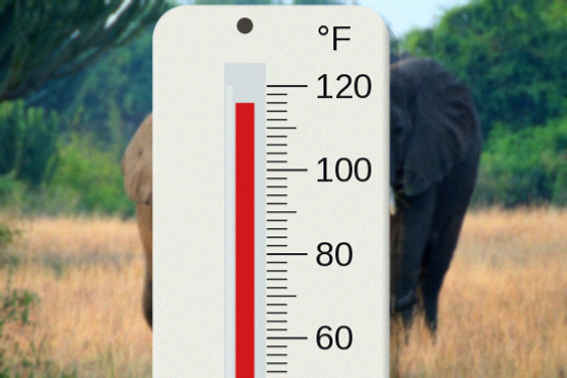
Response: 116 (°F)
